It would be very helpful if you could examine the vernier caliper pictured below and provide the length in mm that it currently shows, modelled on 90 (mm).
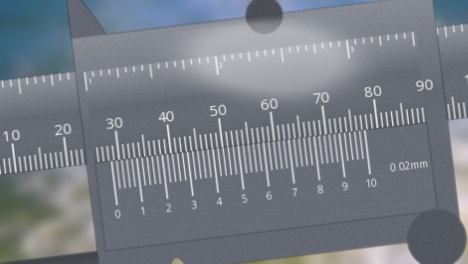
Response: 28.5 (mm)
